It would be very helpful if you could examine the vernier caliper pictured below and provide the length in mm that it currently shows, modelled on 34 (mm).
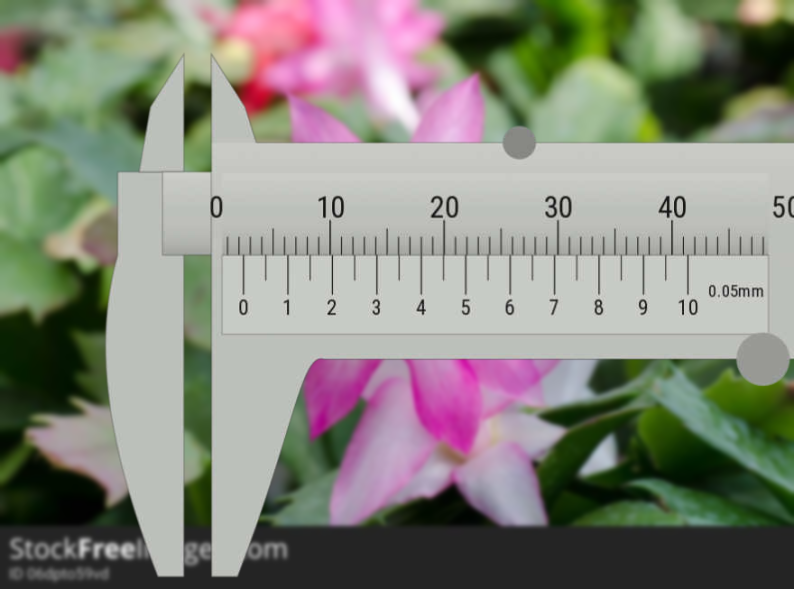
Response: 2.4 (mm)
